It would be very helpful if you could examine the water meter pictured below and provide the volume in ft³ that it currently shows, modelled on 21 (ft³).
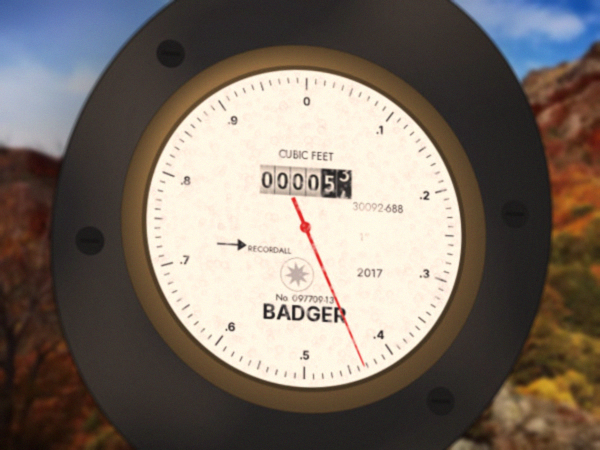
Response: 53.43 (ft³)
